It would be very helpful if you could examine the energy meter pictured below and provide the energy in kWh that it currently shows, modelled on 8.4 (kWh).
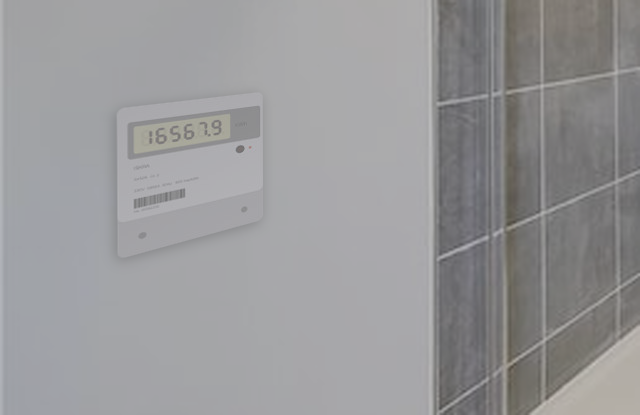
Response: 16567.9 (kWh)
